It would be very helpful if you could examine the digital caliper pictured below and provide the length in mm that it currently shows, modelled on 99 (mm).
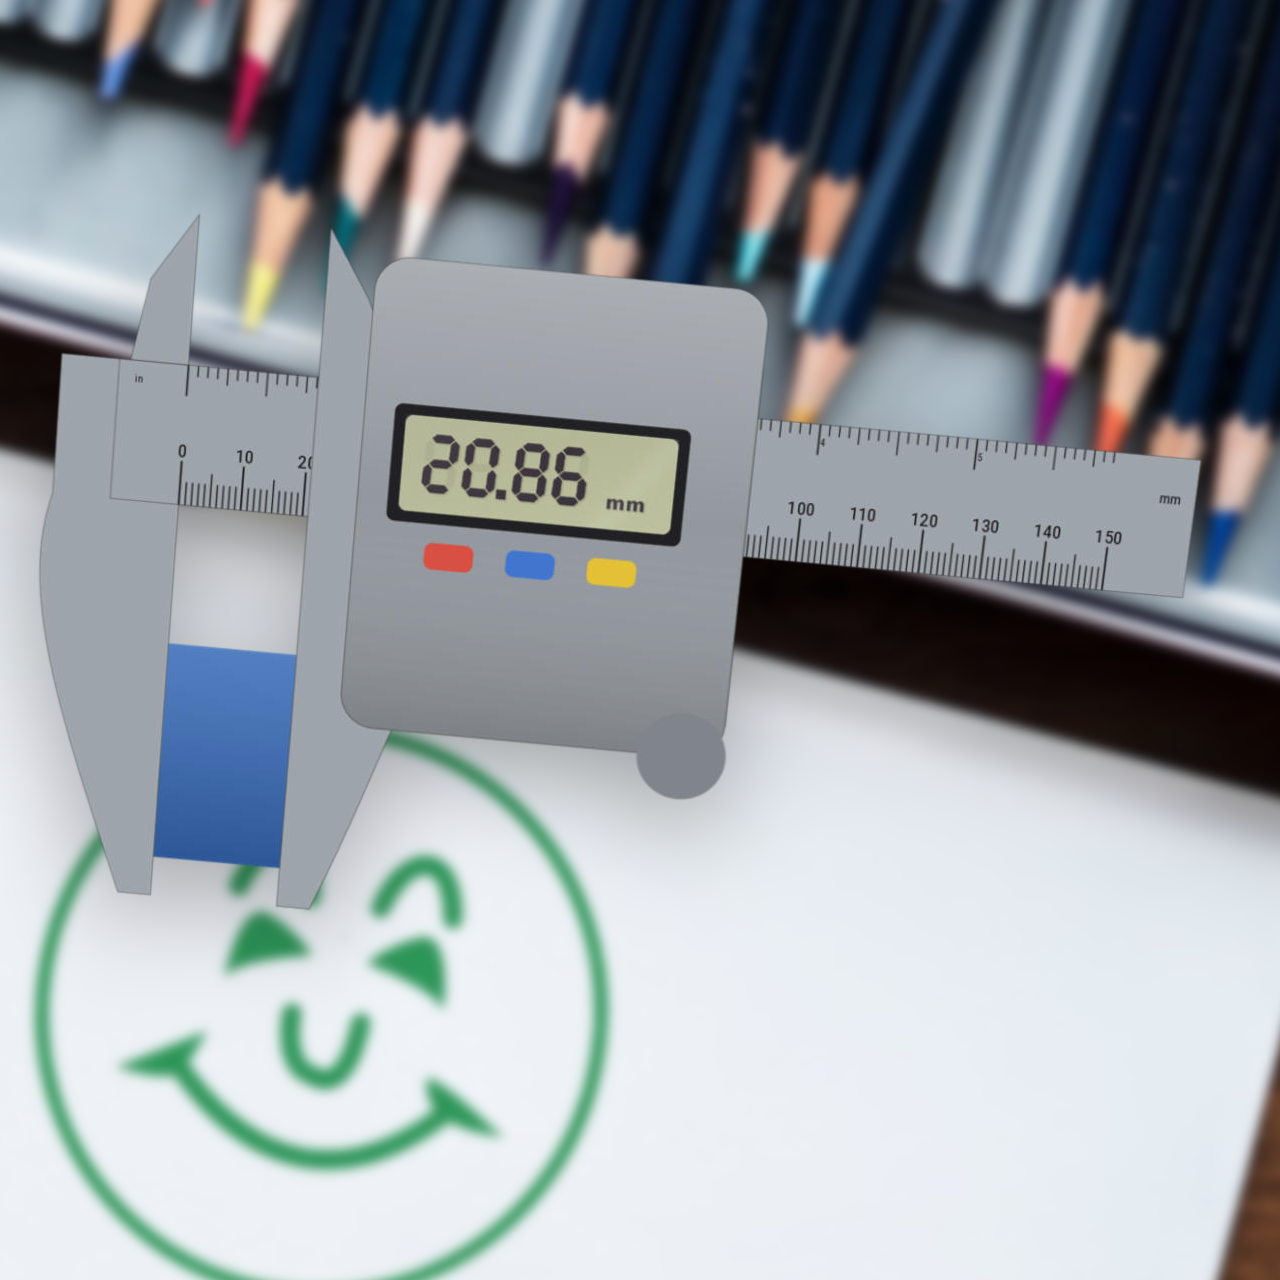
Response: 20.86 (mm)
